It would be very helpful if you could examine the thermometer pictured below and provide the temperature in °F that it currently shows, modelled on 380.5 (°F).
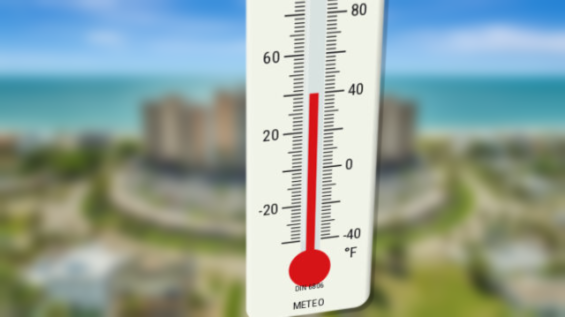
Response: 40 (°F)
